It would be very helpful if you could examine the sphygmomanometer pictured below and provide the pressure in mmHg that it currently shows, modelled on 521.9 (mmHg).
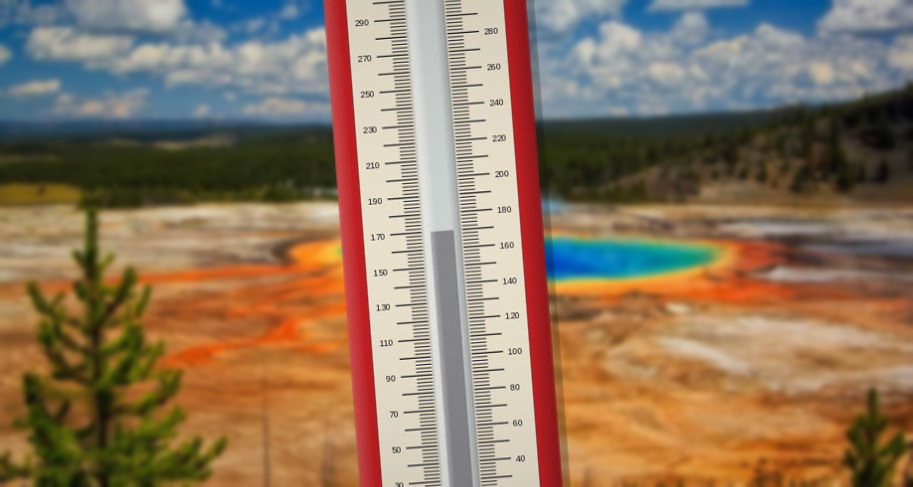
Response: 170 (mmHg)
